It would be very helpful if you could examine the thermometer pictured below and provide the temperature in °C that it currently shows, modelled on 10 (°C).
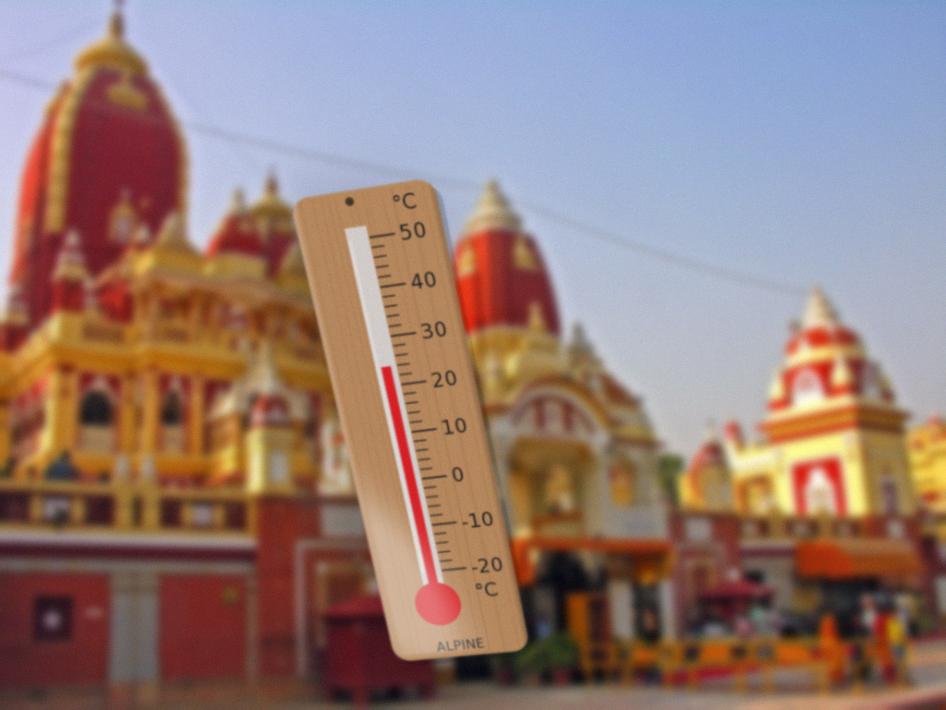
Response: 24 (°C)
